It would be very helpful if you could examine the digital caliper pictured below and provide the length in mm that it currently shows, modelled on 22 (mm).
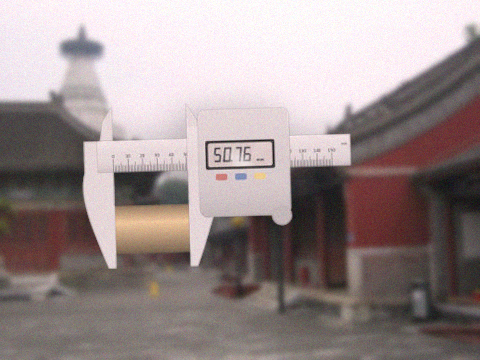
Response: 50.76 (mm)
